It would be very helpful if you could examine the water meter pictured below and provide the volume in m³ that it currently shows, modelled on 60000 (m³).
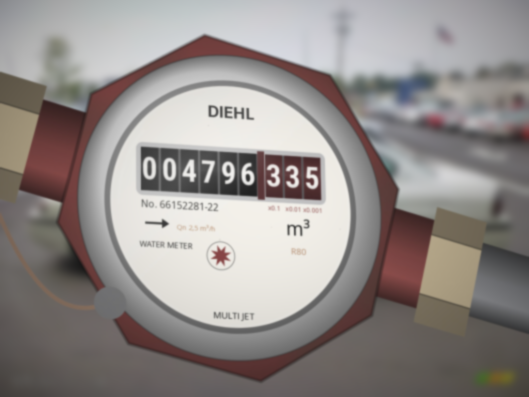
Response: 4796.335 (m³)
